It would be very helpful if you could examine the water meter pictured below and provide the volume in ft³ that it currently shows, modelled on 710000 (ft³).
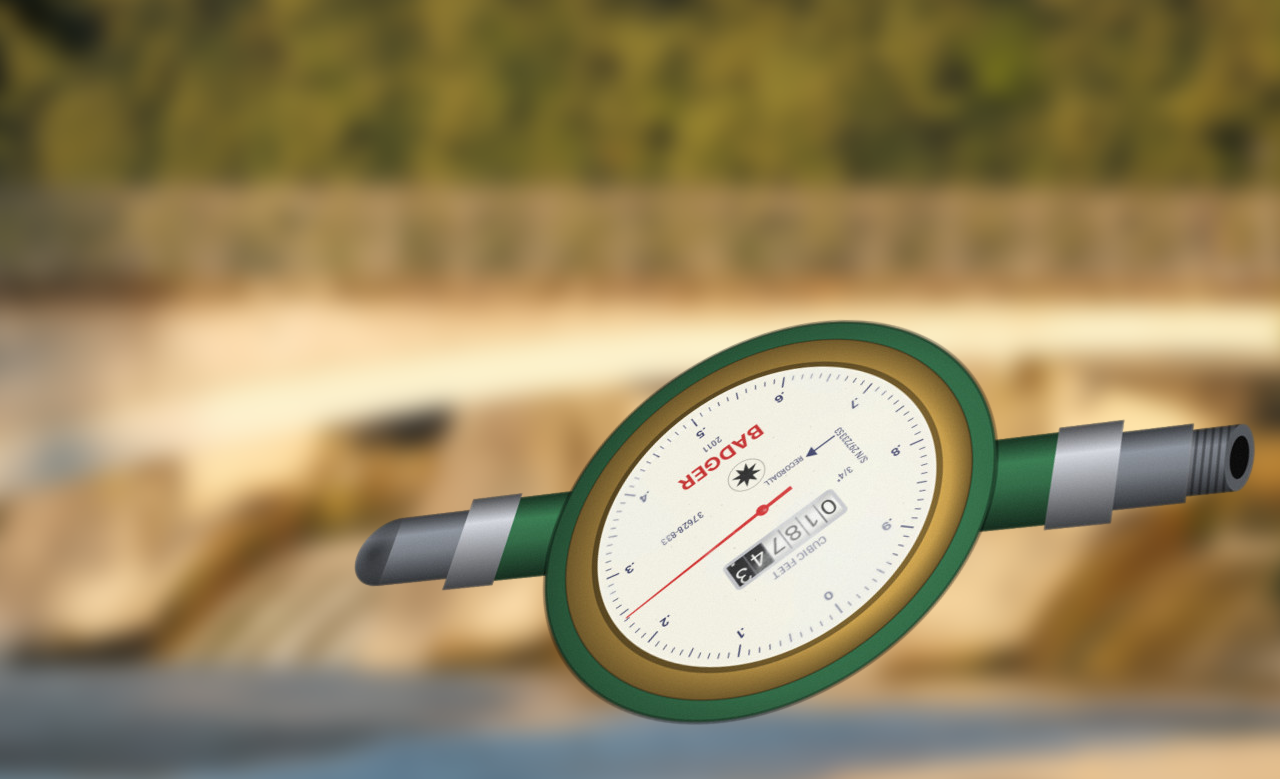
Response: 18743.24 (ft³)
